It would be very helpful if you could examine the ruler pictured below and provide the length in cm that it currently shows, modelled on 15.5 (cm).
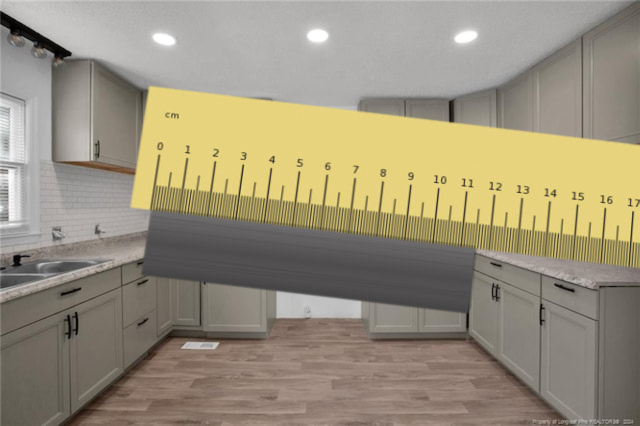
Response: 11.5 (cm)
